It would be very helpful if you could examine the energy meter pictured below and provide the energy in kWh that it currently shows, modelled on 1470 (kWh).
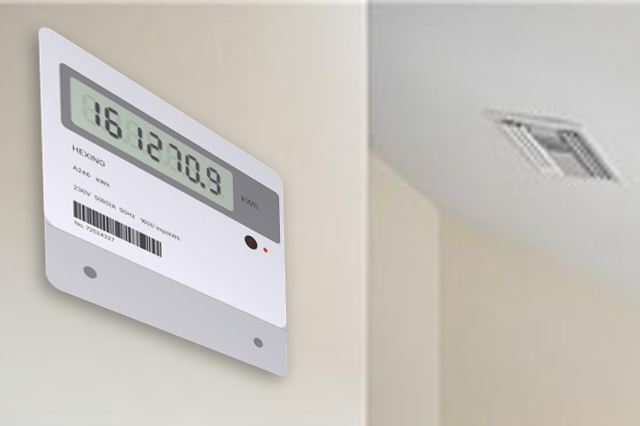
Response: 161270.9 (kWh)
